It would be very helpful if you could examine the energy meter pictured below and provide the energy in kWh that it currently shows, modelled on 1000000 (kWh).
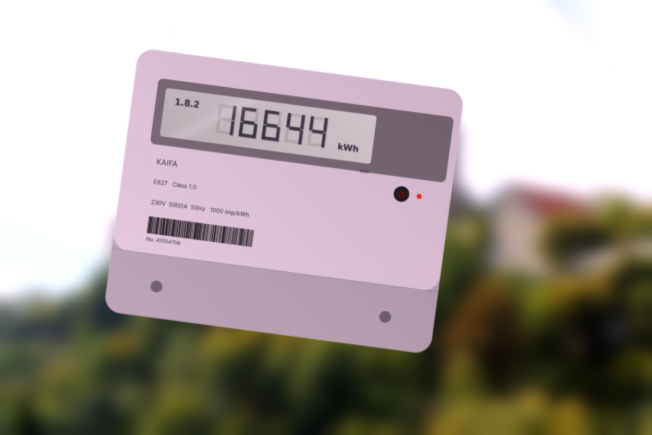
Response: 16644 (kWh)
